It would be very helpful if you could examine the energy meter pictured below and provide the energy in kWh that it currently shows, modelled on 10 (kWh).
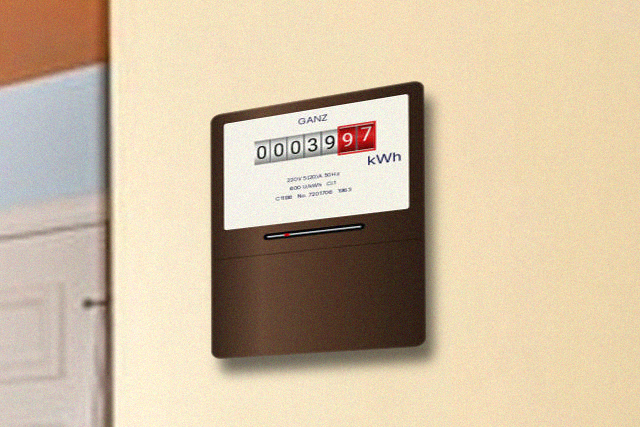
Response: 39.97 (kWh)
